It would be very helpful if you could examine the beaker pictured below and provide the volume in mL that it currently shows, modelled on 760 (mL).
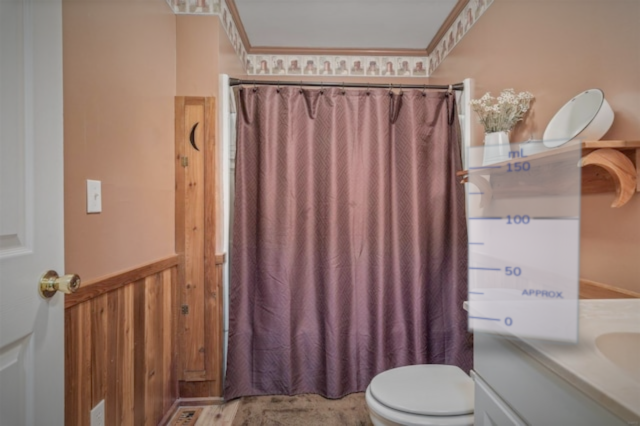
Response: 100 (mL)
